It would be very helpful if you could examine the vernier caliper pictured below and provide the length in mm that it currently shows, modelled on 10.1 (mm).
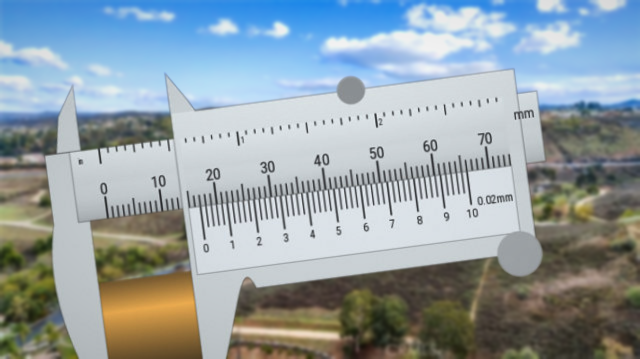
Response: 17.0 (mm)
